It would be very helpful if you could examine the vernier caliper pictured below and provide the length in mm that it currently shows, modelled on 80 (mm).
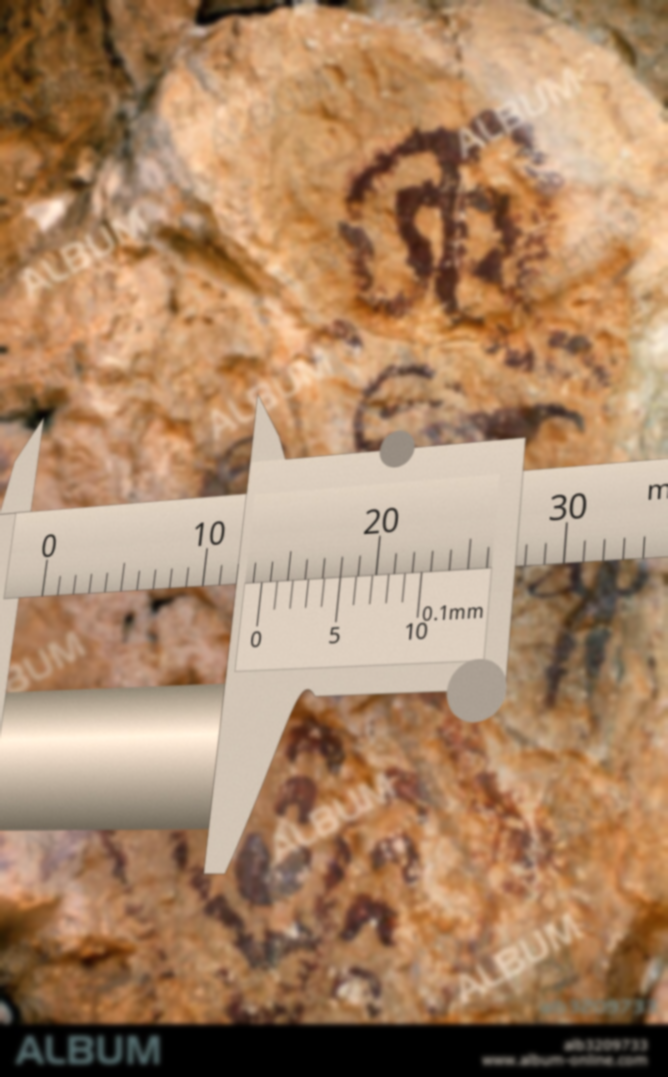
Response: 13.5 (mm)
